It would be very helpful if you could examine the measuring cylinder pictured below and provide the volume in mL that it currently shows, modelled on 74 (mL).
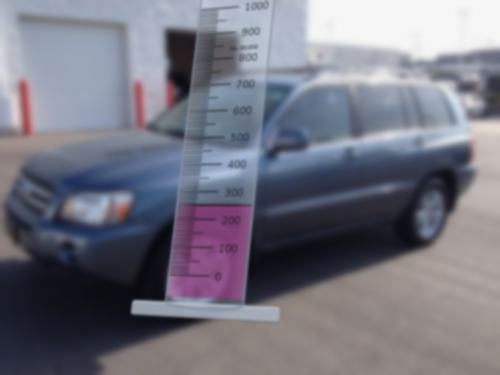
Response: 250 (mL)
